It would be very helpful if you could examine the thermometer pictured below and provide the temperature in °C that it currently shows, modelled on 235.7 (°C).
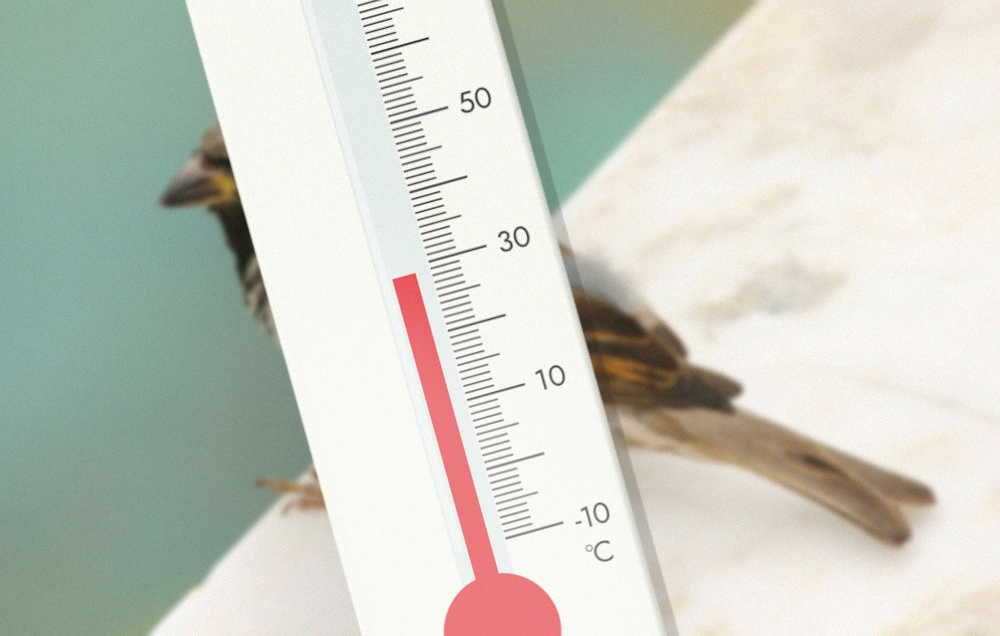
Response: 29 (°C)
